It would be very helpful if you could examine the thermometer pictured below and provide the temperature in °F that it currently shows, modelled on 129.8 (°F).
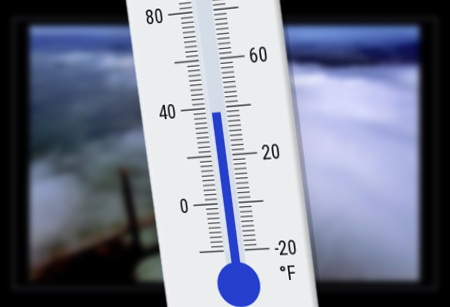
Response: 38 (°F)
